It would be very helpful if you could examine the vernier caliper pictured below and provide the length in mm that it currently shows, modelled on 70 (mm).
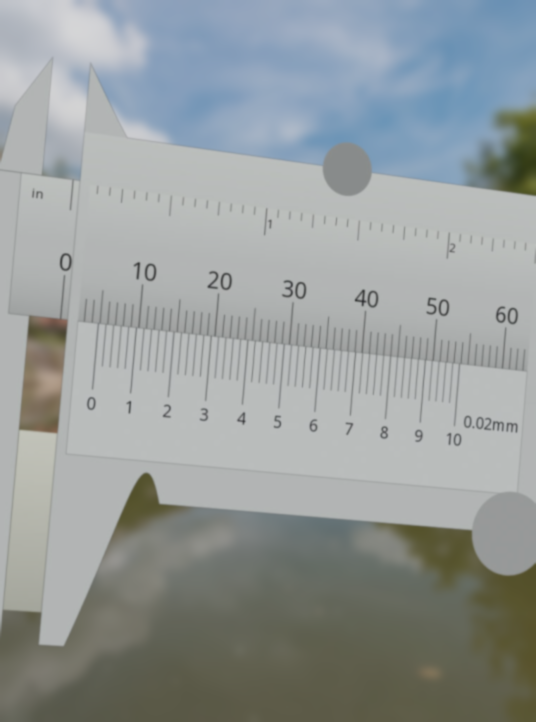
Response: 4.8 (mm)
